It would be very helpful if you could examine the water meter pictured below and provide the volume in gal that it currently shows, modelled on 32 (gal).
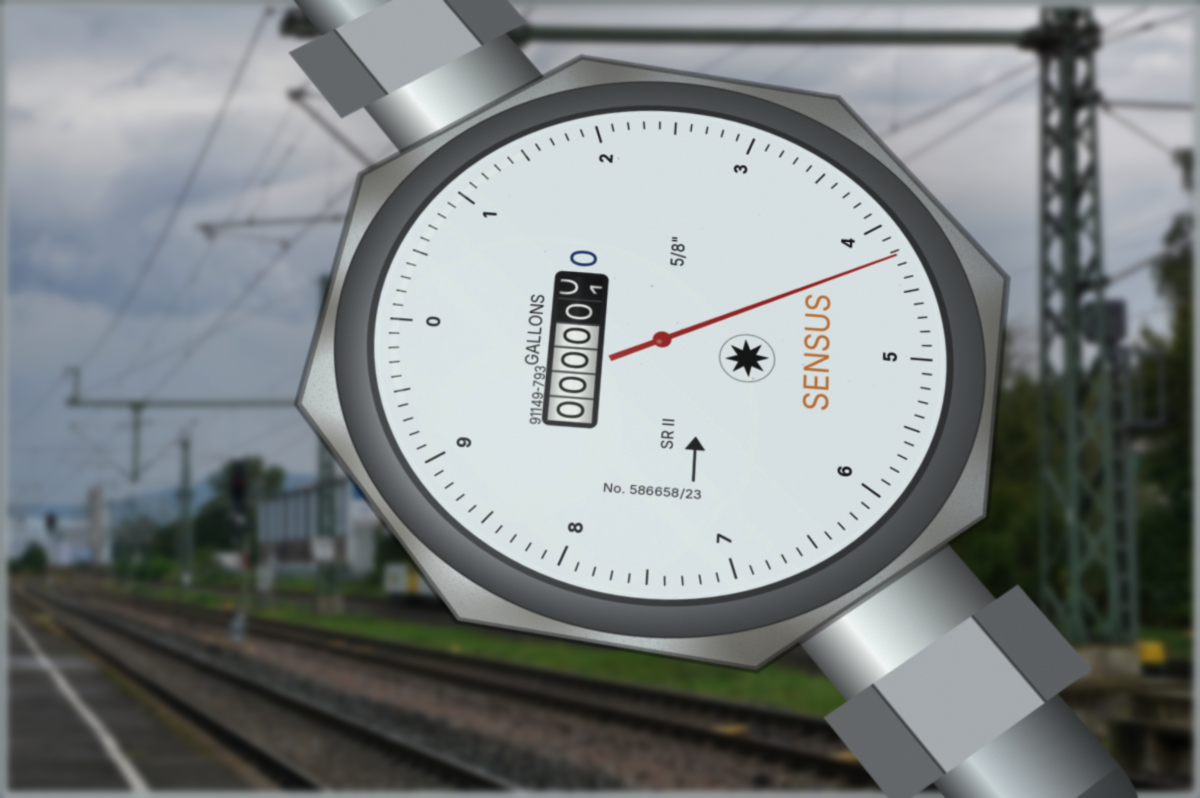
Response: 4.2 (gal)
